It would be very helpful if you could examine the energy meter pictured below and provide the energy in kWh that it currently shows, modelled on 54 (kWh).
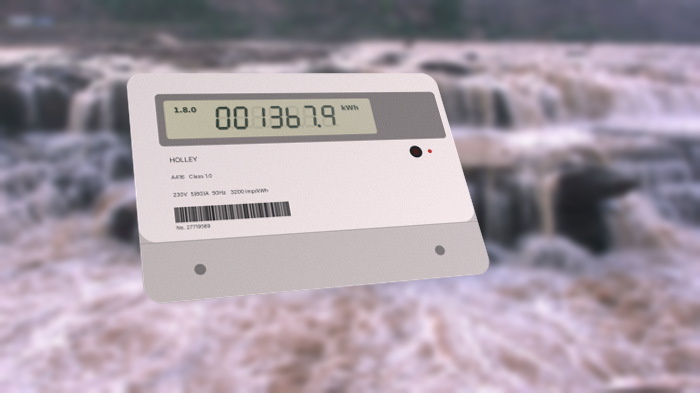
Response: 1367.9 (kWh)
